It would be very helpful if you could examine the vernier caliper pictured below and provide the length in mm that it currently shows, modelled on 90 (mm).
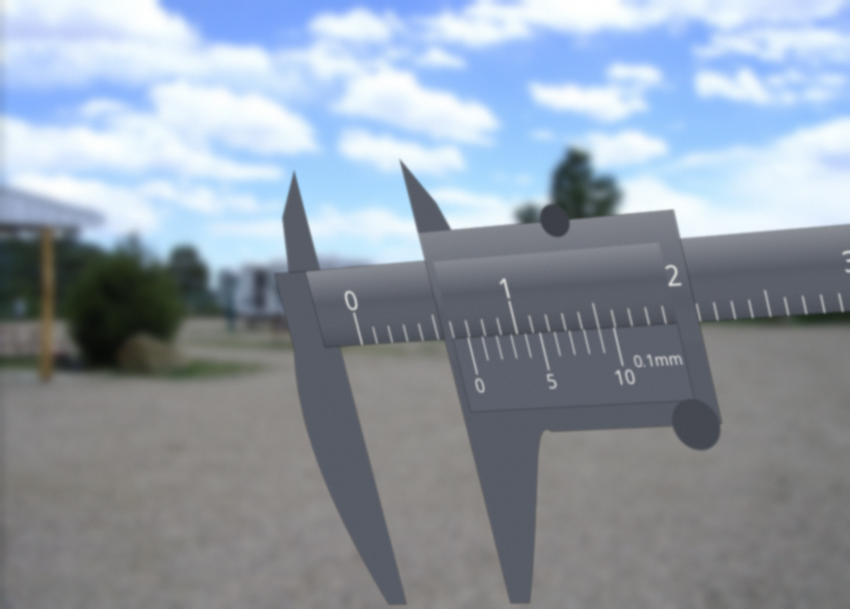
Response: 6.9 (mm)
